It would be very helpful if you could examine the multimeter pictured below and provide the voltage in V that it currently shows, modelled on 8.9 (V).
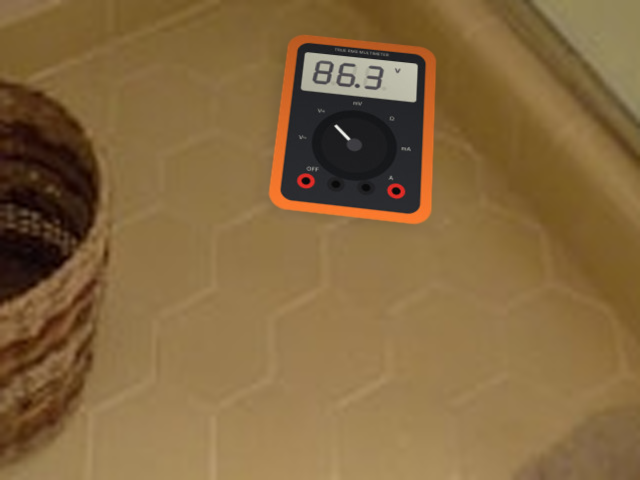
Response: 86.3 (V)
